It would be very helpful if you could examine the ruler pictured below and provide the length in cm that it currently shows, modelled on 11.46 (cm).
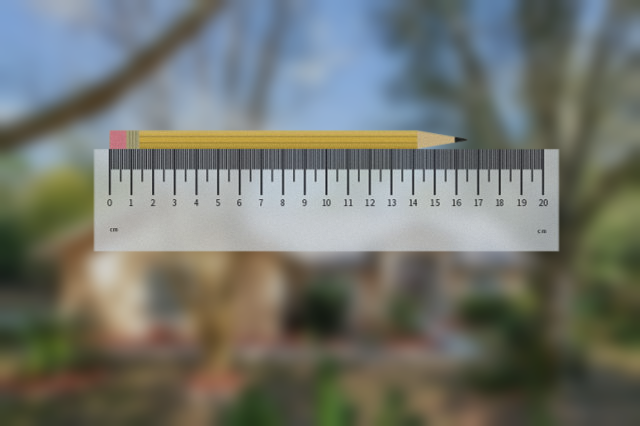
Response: 16.5 (cm)
